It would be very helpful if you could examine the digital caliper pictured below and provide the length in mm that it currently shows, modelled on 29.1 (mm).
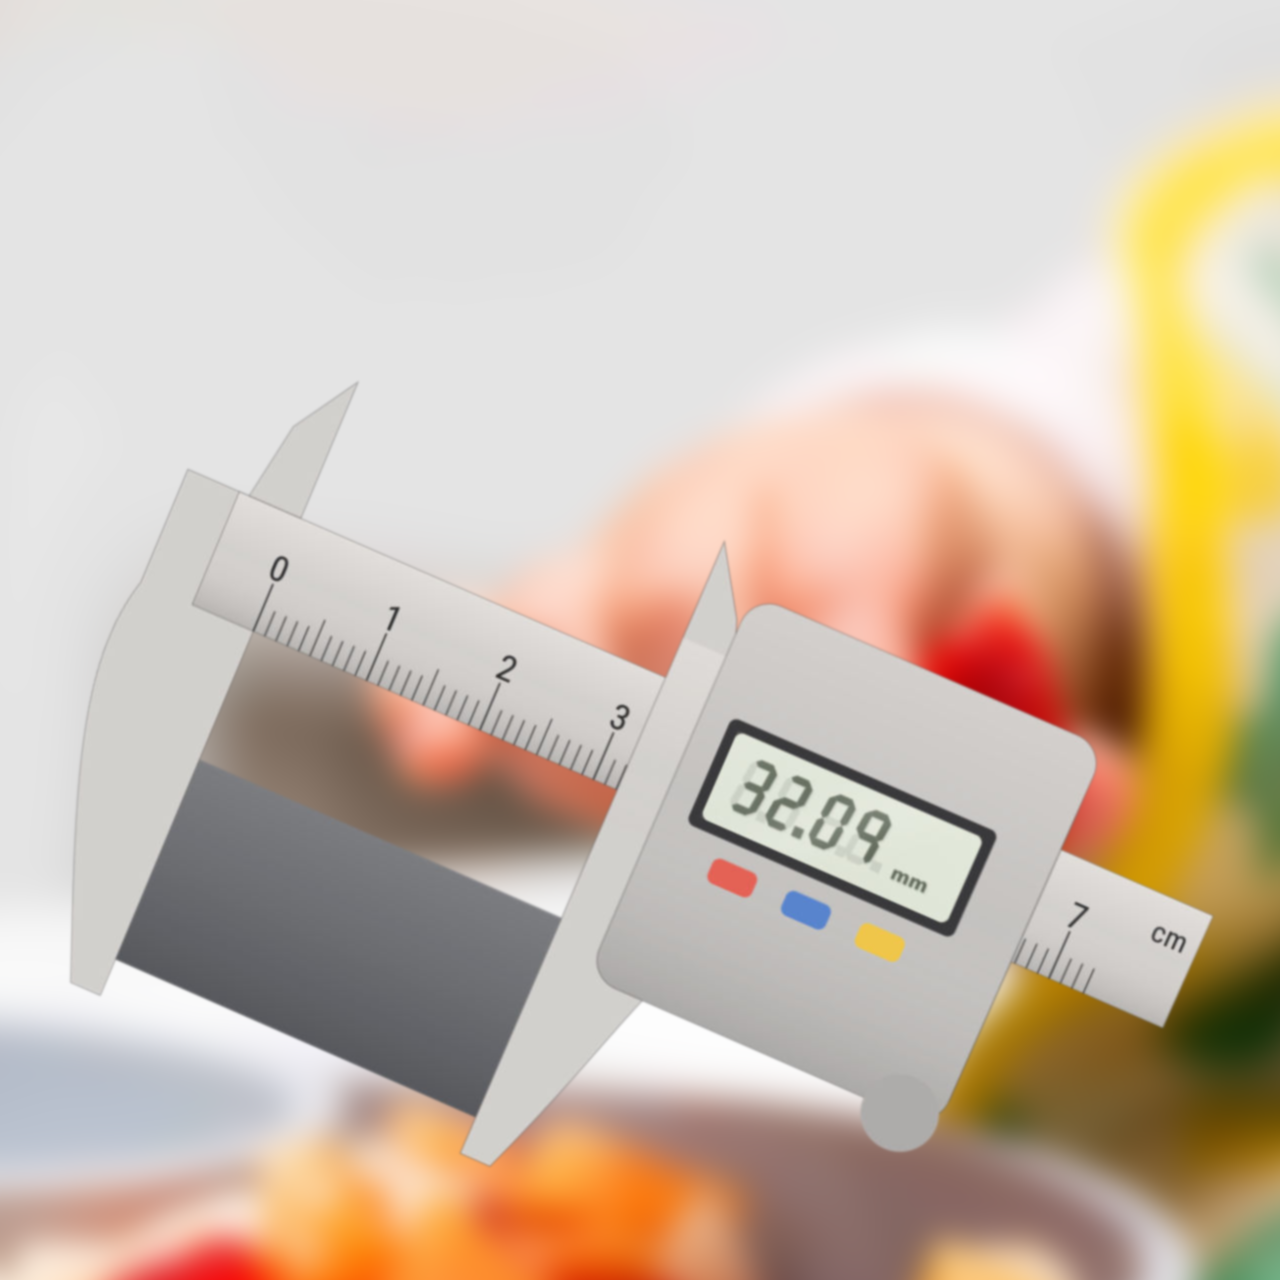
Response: 32.09 (mm)
